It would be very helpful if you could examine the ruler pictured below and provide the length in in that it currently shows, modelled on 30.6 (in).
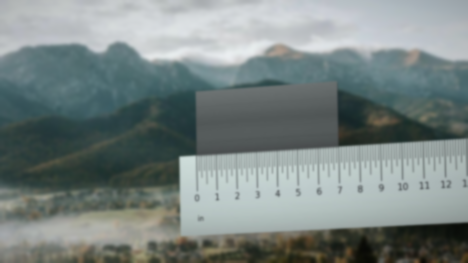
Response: 7 (in)
